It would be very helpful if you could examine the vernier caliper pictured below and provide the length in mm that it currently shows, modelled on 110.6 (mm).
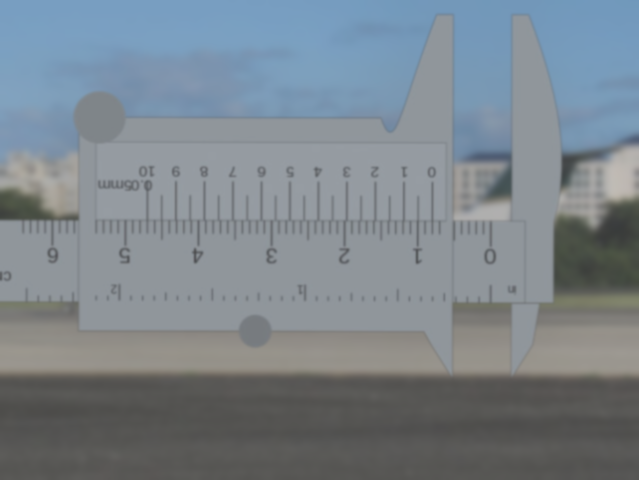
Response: 8.0 (mm)
